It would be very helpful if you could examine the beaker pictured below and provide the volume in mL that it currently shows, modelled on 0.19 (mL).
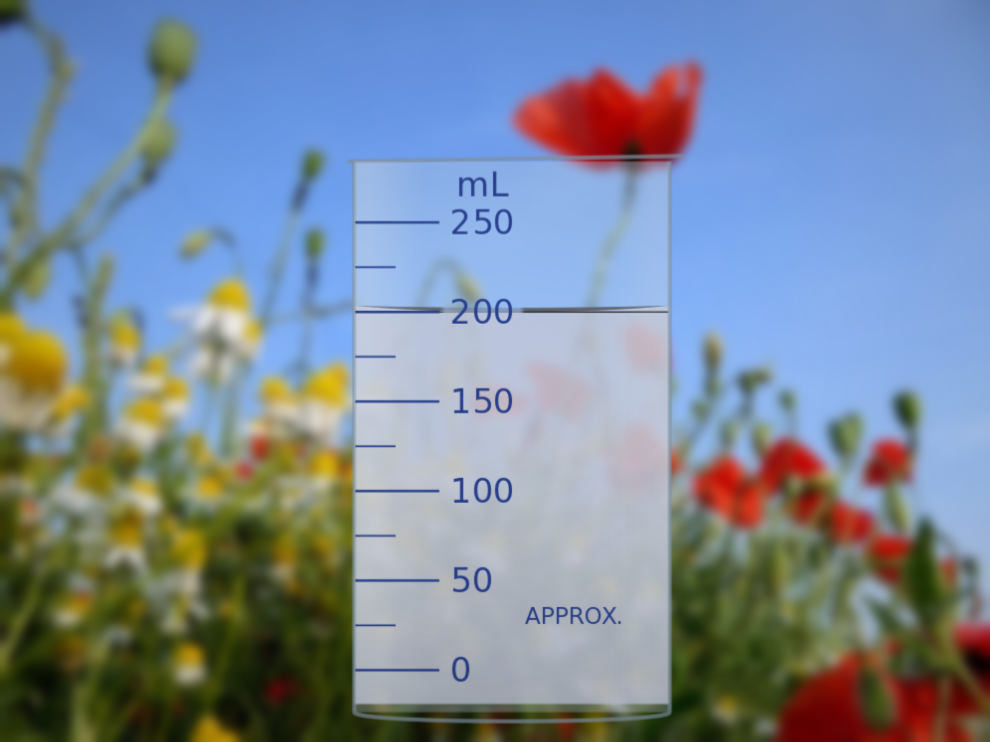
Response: 200 (mL)
